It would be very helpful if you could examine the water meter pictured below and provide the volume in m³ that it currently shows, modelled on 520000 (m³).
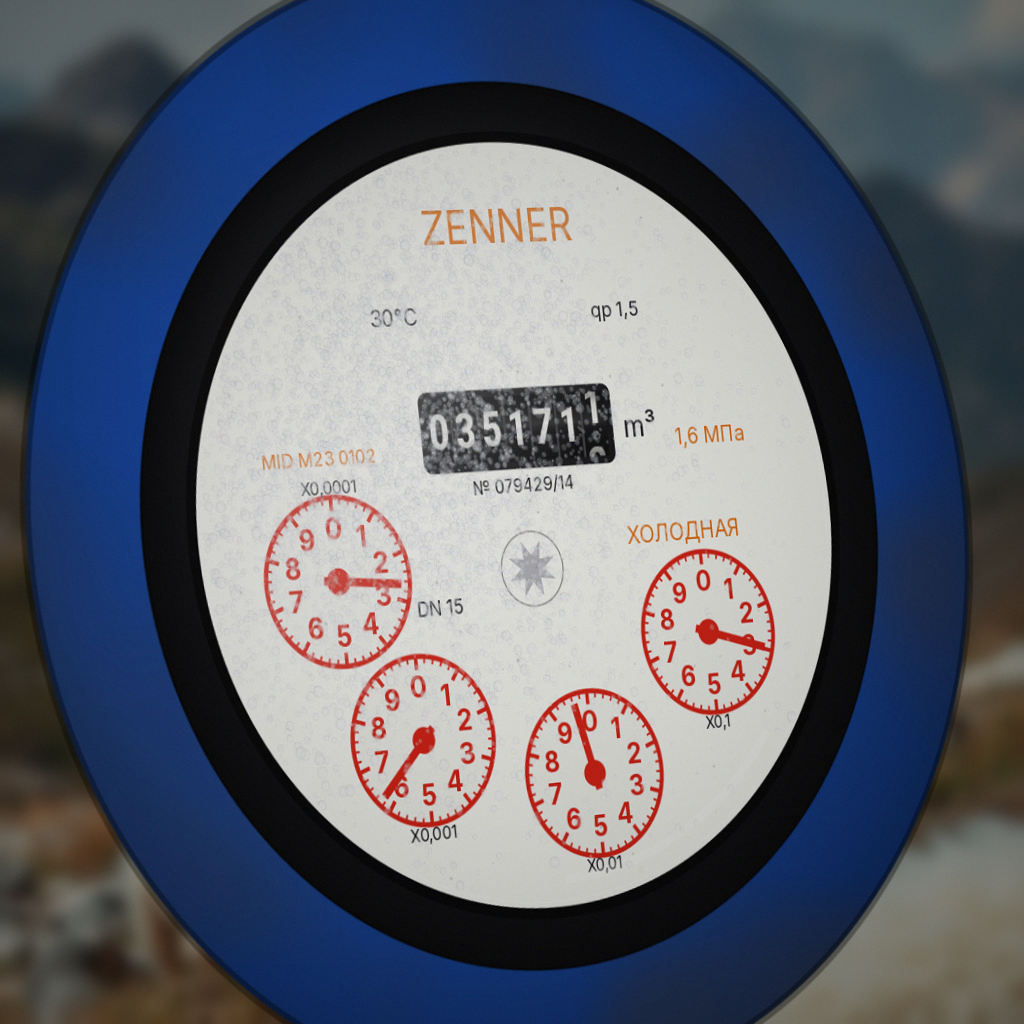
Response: 351711.2962 (m³)
